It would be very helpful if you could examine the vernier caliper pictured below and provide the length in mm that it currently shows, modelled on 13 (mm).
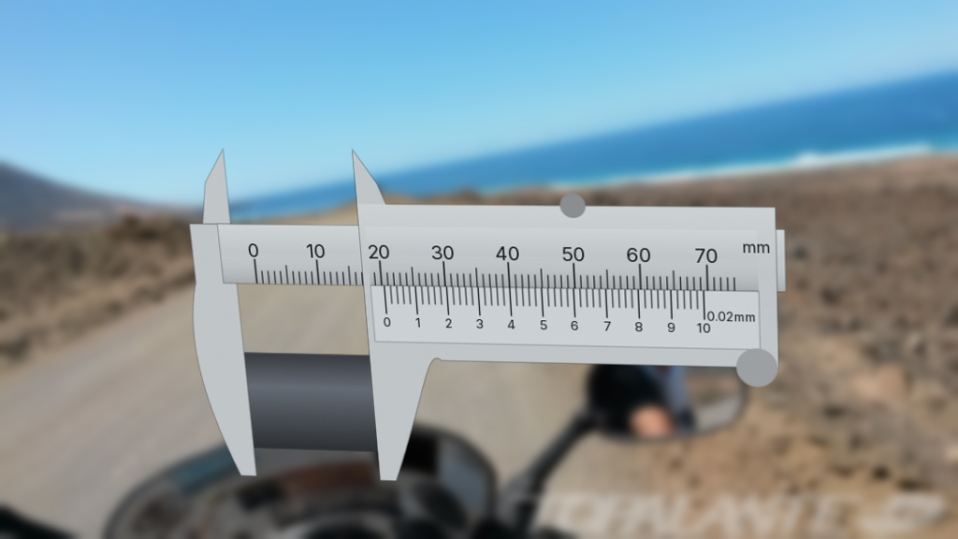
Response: 20.4 (mm)
